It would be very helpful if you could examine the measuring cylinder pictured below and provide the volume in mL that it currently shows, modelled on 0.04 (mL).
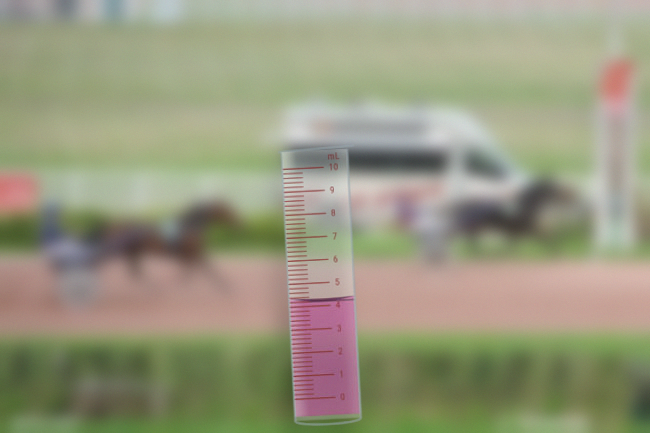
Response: 4.2 (mL)
